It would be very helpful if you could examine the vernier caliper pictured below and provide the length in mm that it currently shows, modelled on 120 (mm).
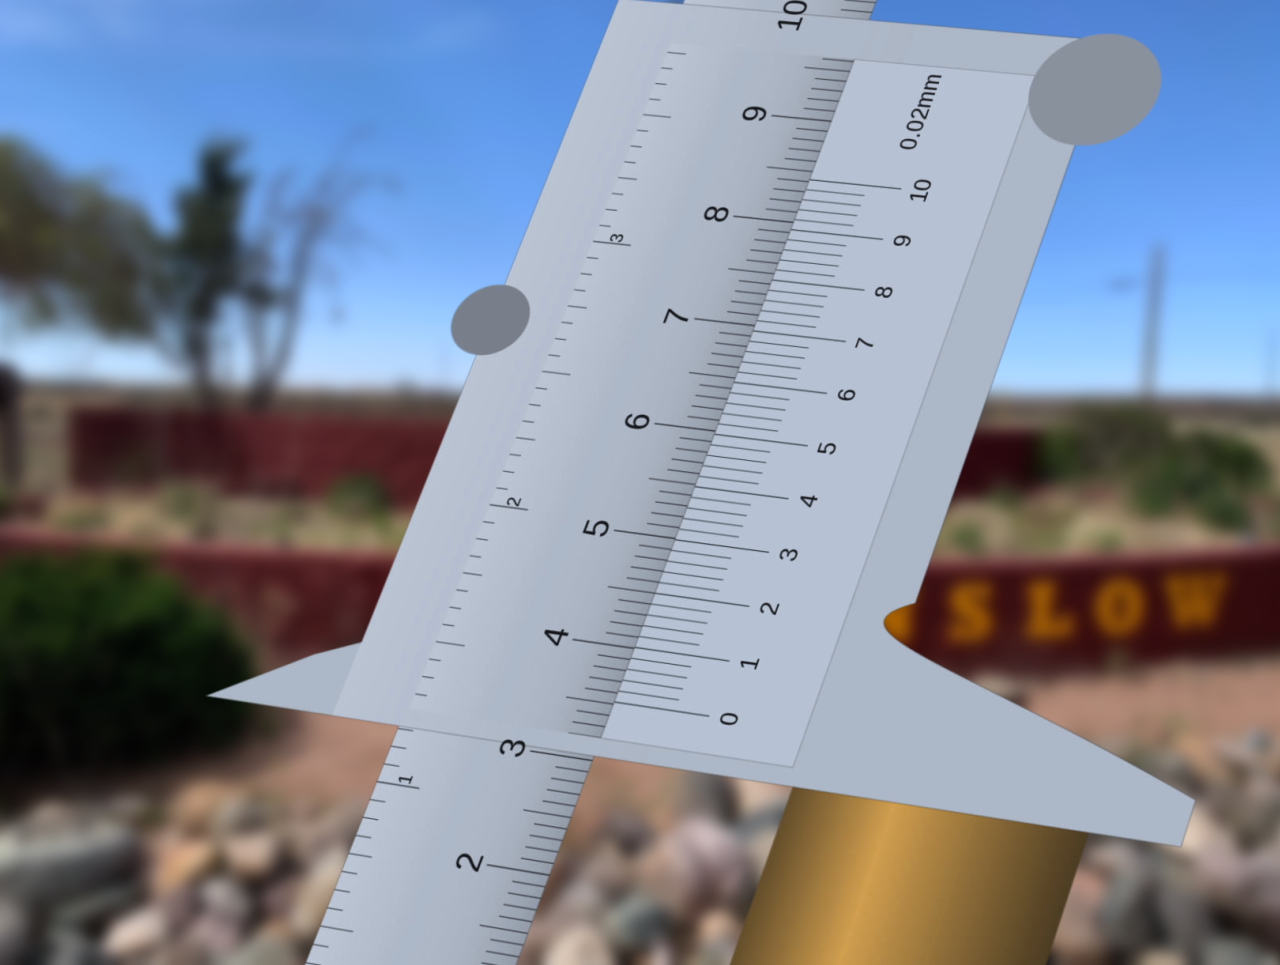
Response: 35.2 (mm)
